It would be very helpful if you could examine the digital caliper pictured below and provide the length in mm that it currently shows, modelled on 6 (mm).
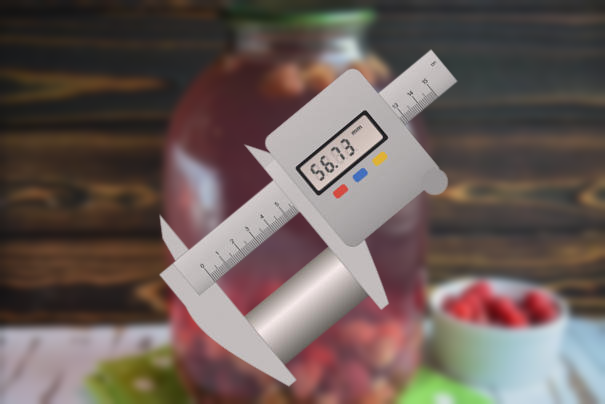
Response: 56.73 (mm)
